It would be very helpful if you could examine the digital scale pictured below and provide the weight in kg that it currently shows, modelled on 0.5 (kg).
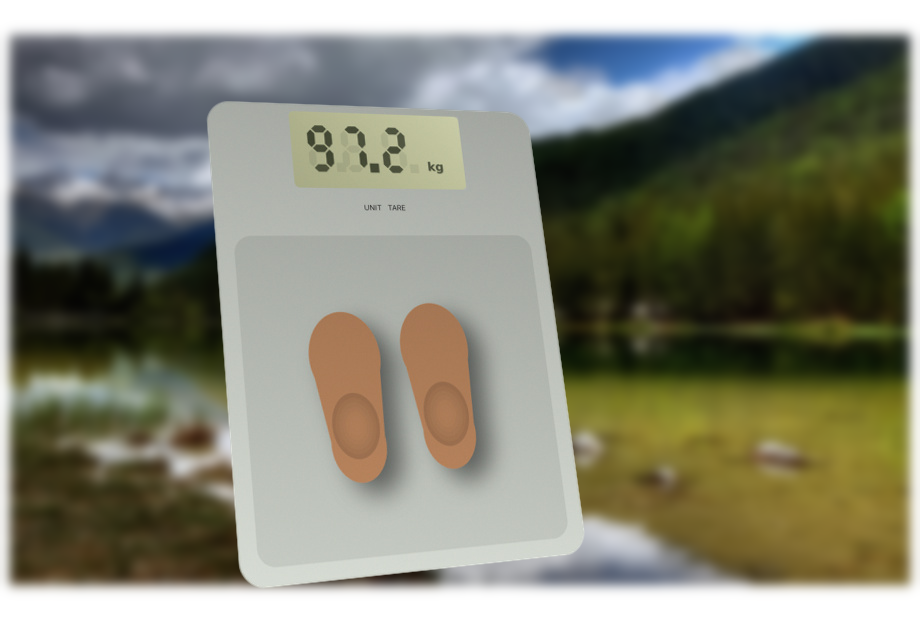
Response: 97.2 (kg)
